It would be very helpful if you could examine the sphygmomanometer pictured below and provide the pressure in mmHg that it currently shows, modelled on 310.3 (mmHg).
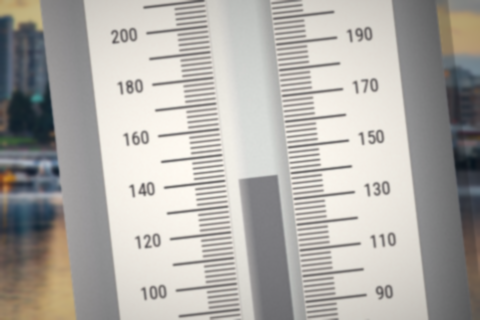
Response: 140 (mmHg)
